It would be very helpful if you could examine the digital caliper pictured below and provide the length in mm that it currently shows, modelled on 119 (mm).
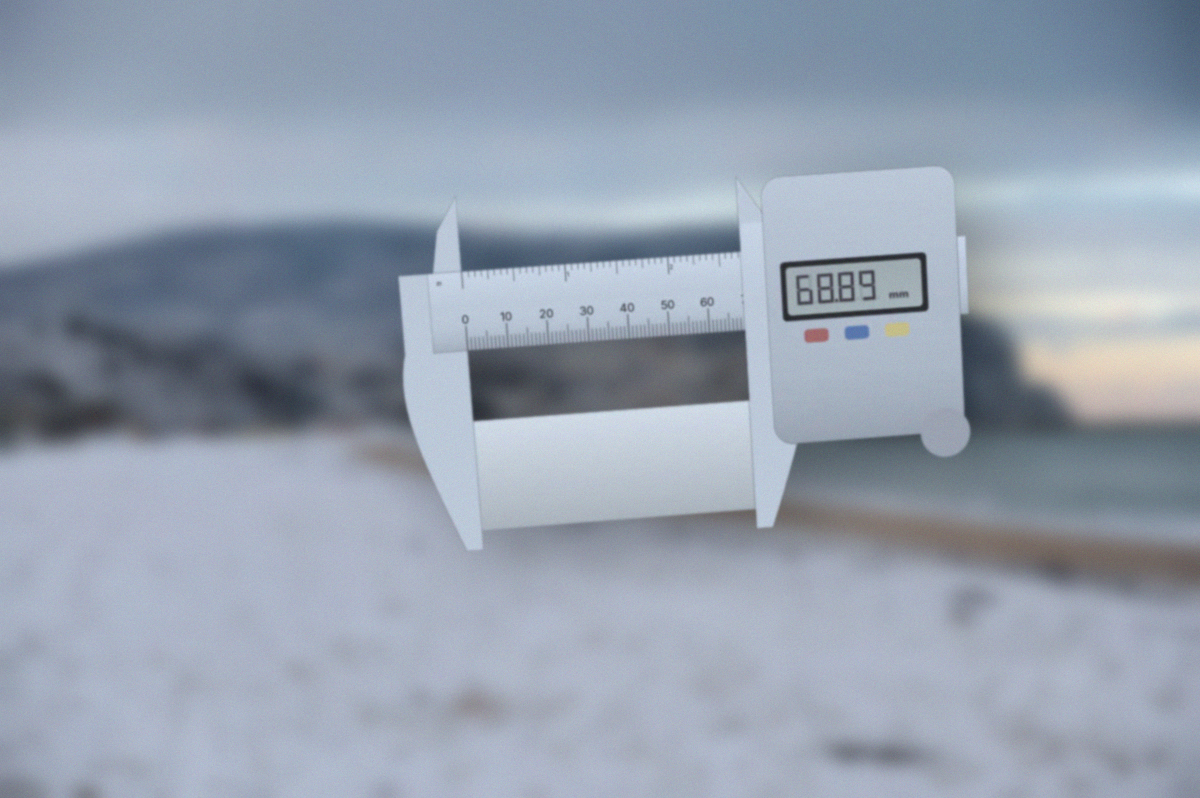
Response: 68.89 (mm)
